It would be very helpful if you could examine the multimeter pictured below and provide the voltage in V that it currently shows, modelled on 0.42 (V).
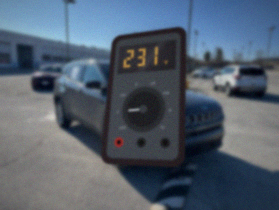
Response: 231 (V)
